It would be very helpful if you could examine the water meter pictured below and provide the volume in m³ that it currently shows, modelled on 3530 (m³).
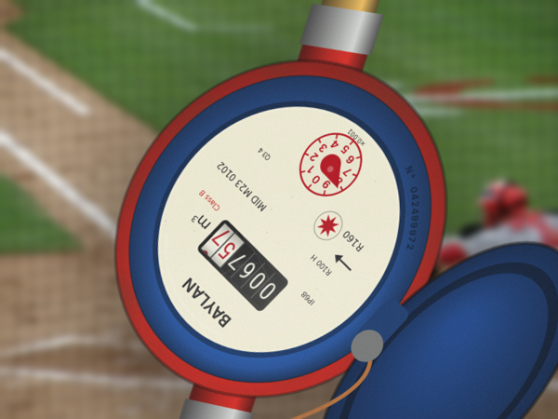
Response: 67.568 (m³)
